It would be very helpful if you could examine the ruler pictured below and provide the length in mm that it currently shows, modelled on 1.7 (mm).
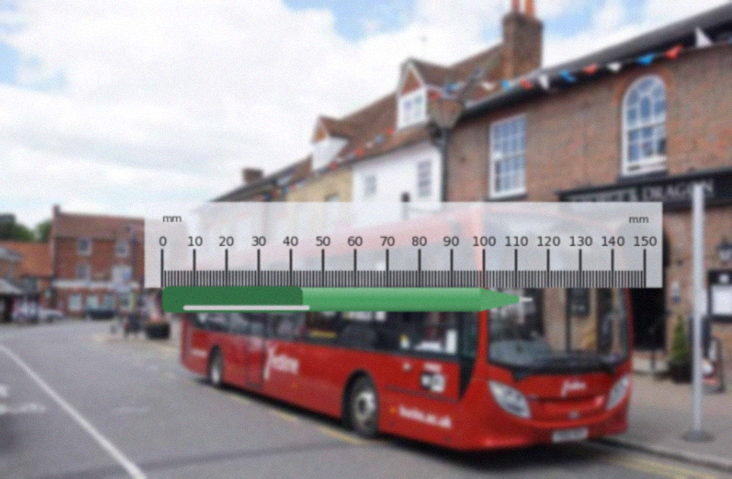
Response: 115 (mm)
